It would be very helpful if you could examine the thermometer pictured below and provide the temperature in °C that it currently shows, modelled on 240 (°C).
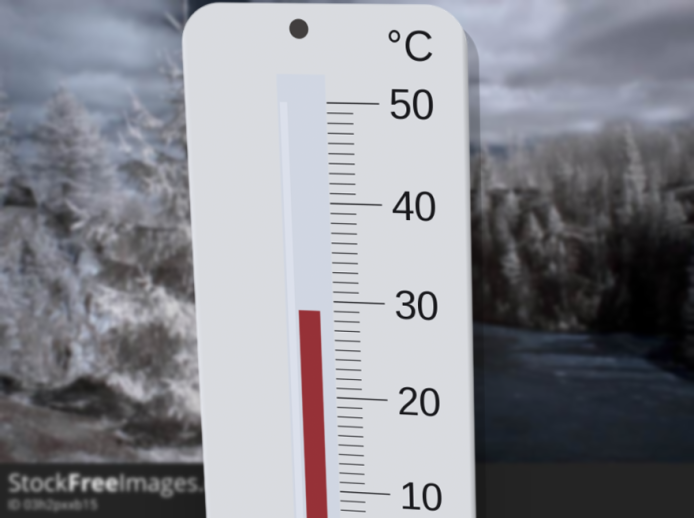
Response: 29 (°C)
